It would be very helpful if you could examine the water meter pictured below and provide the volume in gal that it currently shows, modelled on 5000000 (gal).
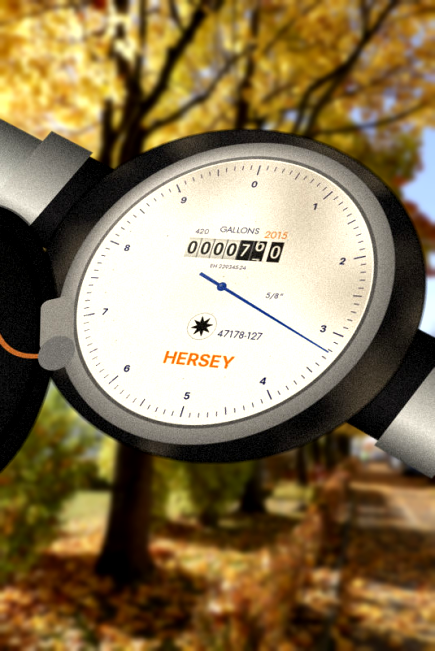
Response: 763.2 (gal)
